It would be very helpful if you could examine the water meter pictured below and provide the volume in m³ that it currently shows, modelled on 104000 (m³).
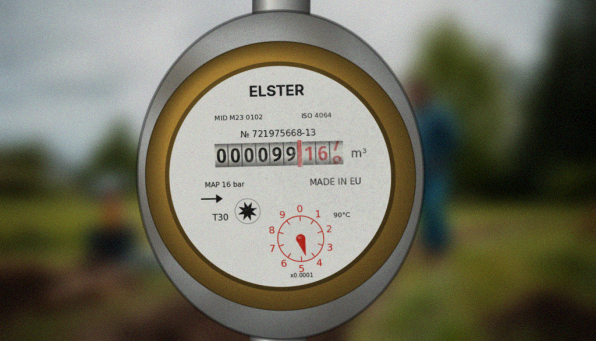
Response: 99.1674 (m³)
